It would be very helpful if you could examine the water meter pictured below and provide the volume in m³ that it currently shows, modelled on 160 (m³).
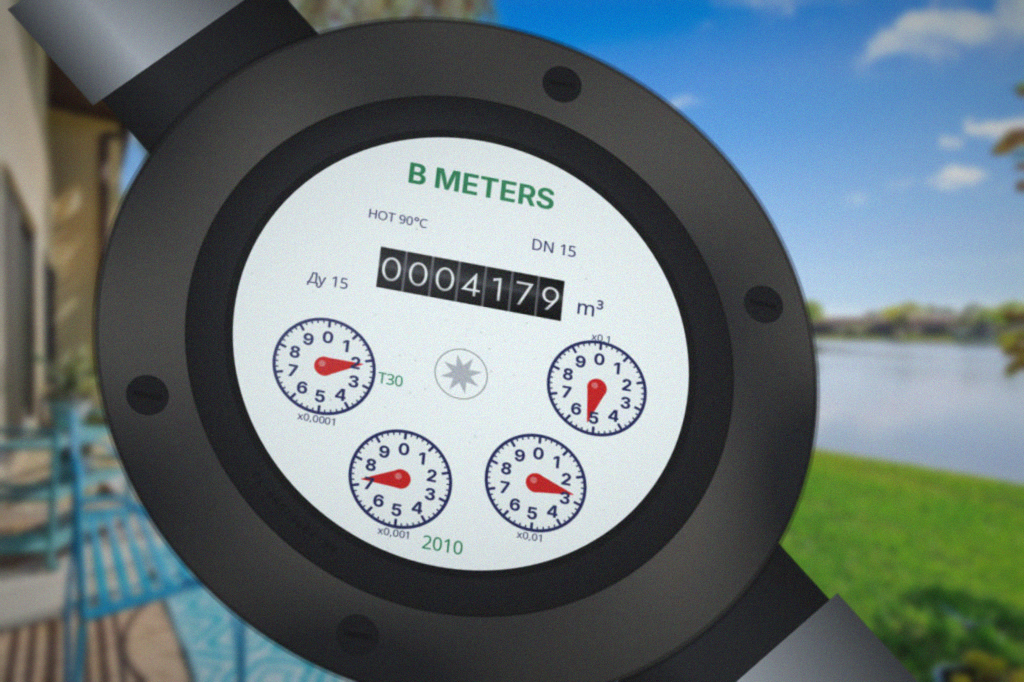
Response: 4179.5272 (m³)
